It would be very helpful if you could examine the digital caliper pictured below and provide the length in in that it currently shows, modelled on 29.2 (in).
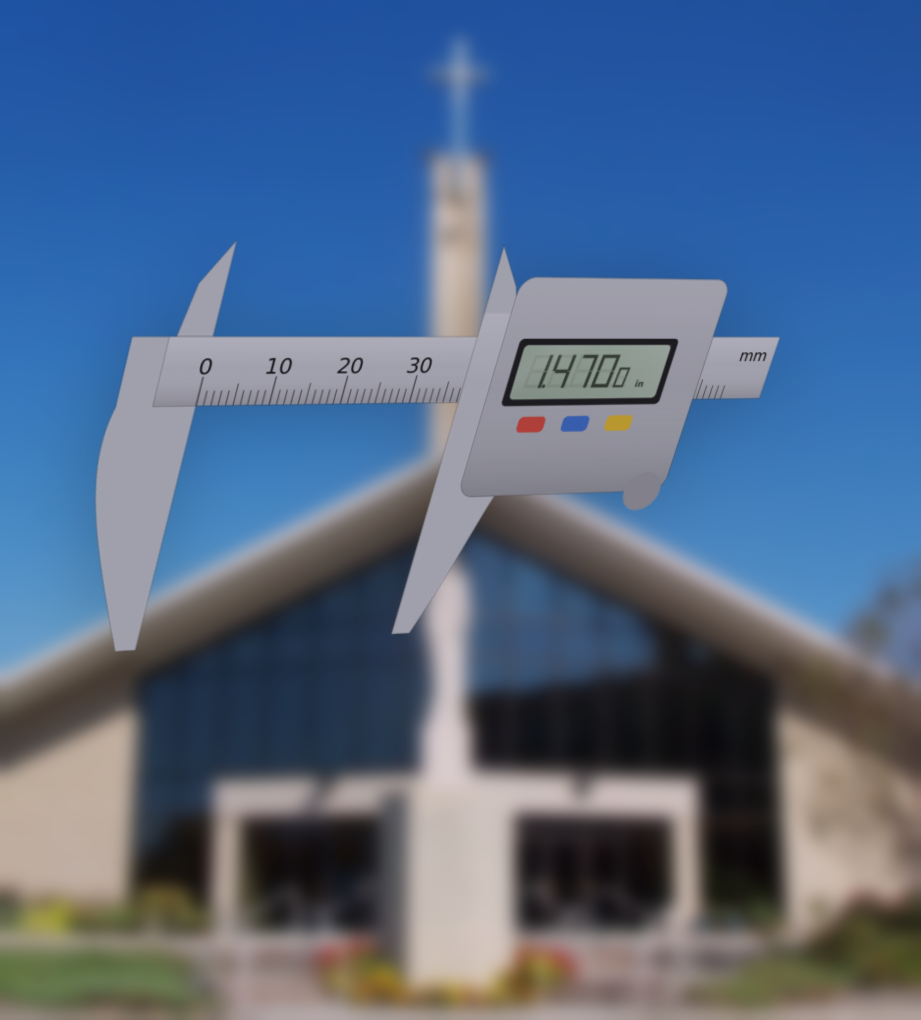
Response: 1.4700 (in)
